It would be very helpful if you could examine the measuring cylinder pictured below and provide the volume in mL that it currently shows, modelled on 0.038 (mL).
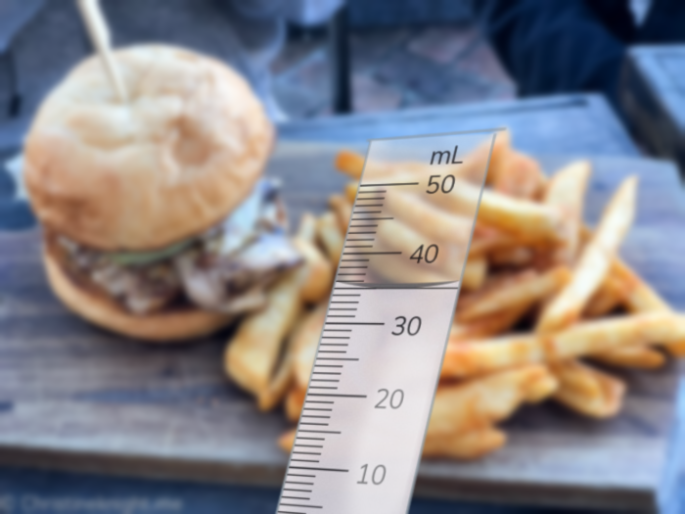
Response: 35 (mL)
